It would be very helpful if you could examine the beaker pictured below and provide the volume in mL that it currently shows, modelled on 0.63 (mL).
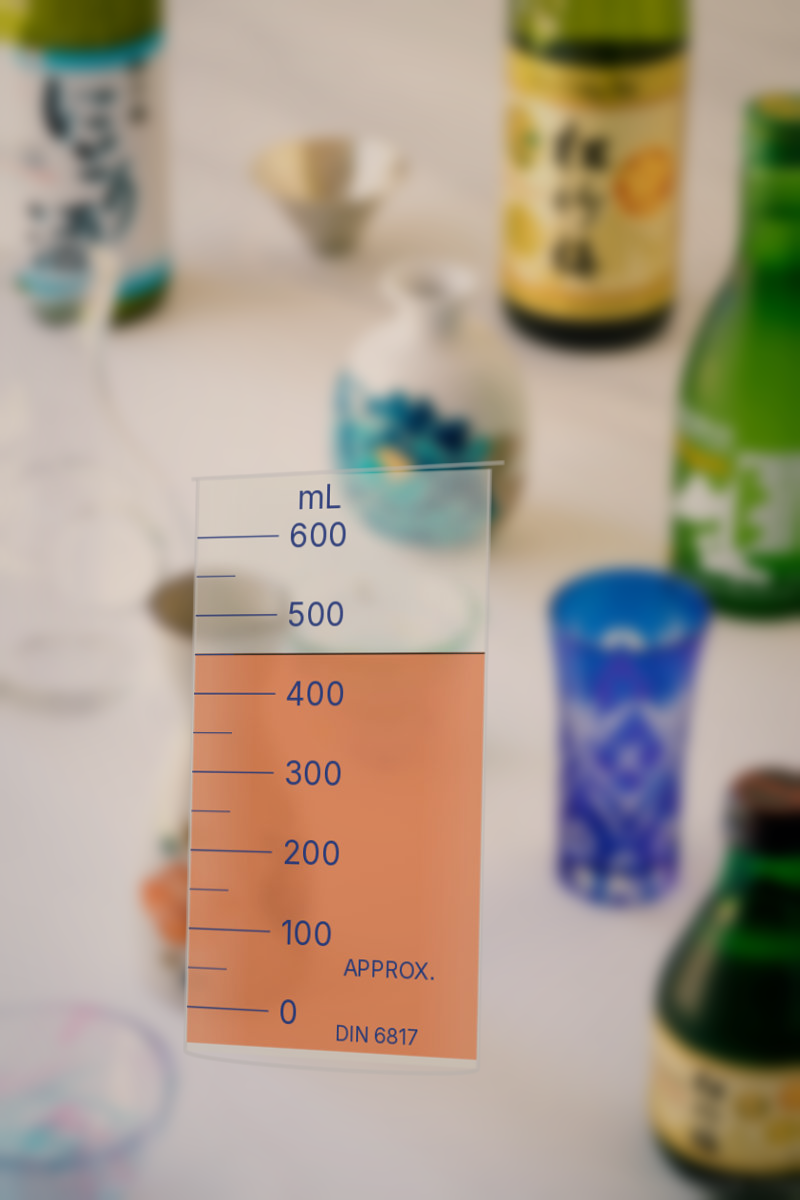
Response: 450 (mL)
